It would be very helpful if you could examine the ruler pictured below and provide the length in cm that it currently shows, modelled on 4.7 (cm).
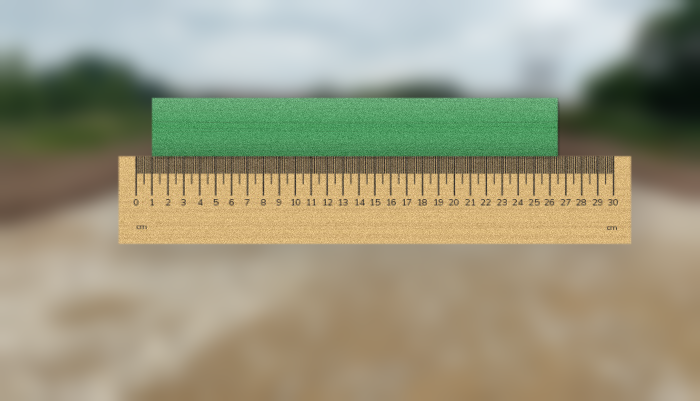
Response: 25.5 (cm)
